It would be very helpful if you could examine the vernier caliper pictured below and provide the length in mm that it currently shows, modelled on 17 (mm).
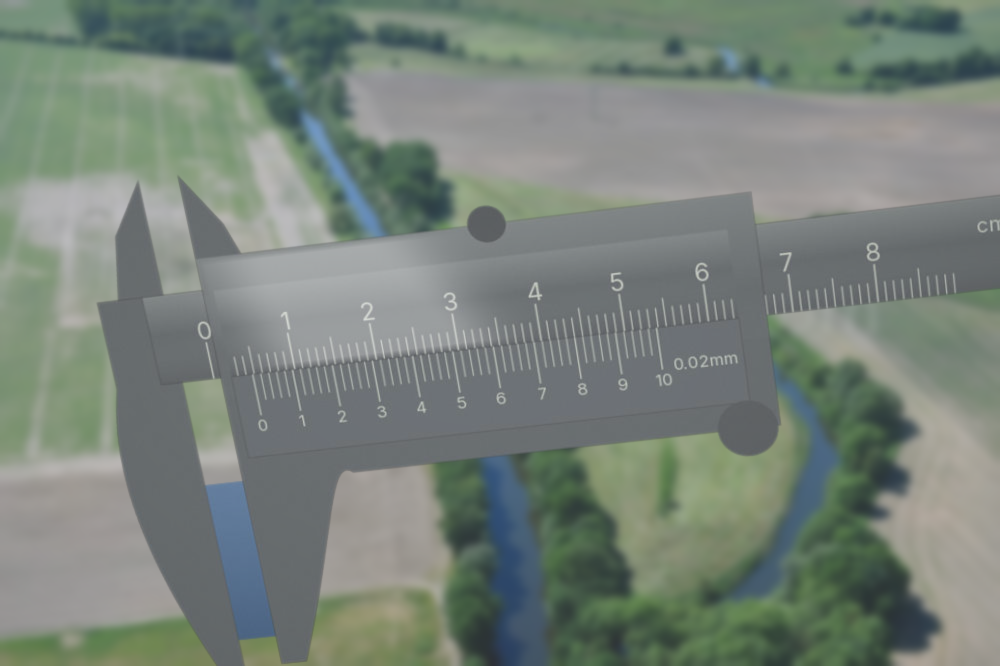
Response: 4.8 (mm)
